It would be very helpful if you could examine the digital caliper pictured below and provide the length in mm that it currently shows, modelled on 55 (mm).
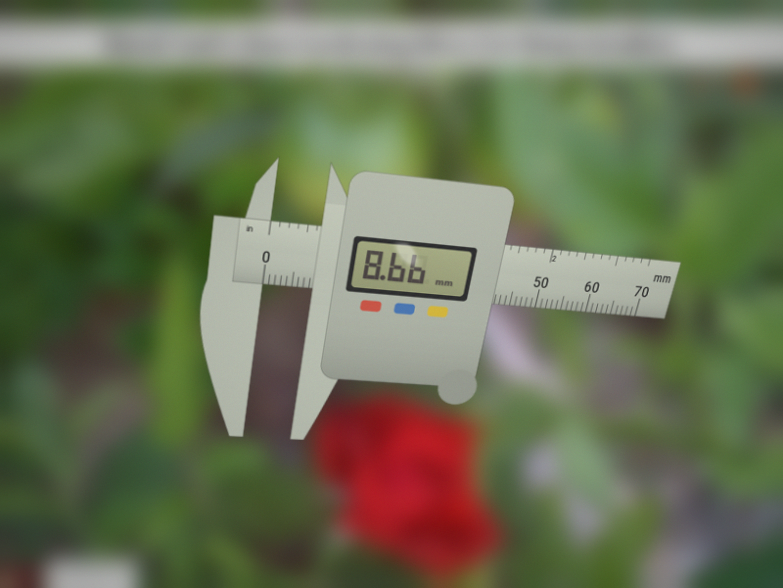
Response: 8.66 (mm)
